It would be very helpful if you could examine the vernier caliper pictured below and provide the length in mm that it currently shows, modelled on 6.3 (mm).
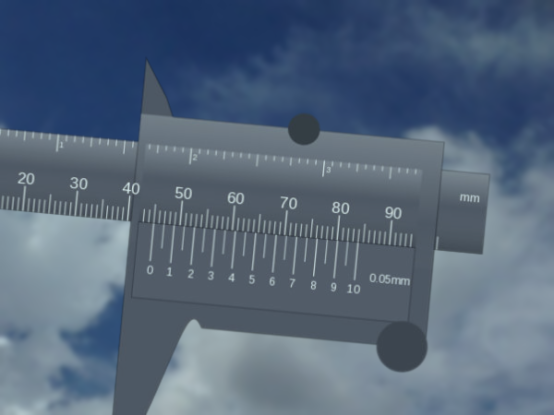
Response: 45.0 (mm)
